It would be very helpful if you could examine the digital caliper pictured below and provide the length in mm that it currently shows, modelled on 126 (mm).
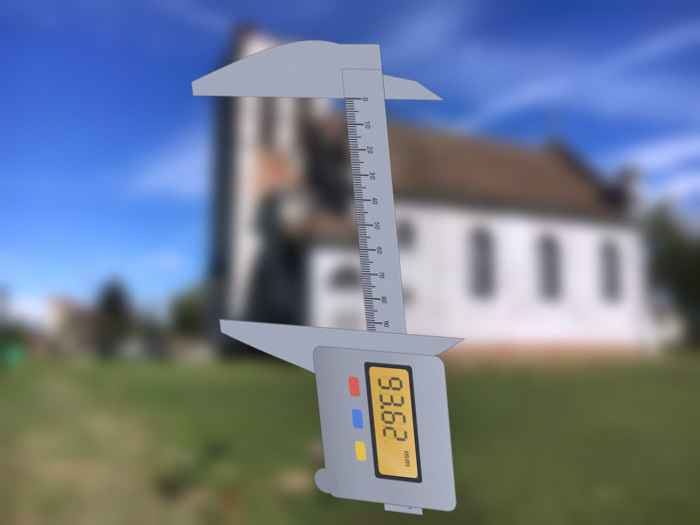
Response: 93.62 (mm)
